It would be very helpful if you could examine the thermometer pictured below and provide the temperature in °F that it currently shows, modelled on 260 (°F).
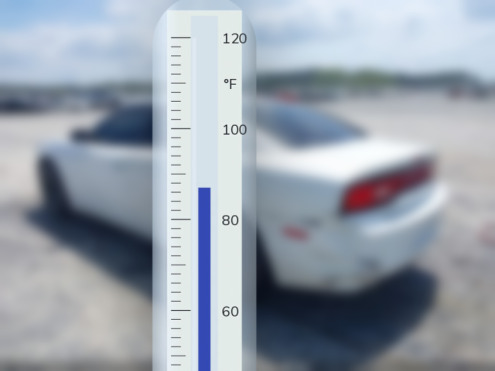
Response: 87 (°F)
